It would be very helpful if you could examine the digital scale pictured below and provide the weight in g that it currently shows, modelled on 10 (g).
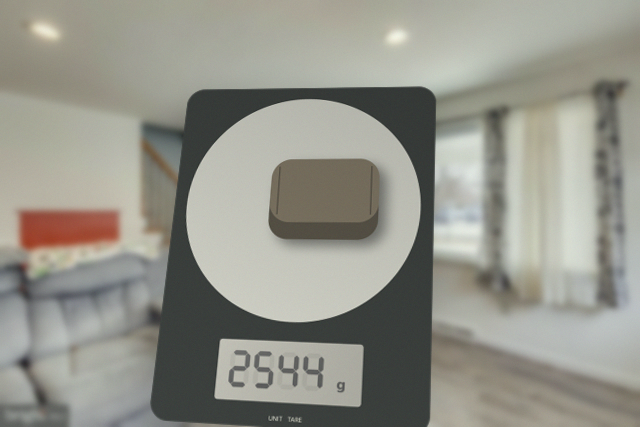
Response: 2544 (g)
